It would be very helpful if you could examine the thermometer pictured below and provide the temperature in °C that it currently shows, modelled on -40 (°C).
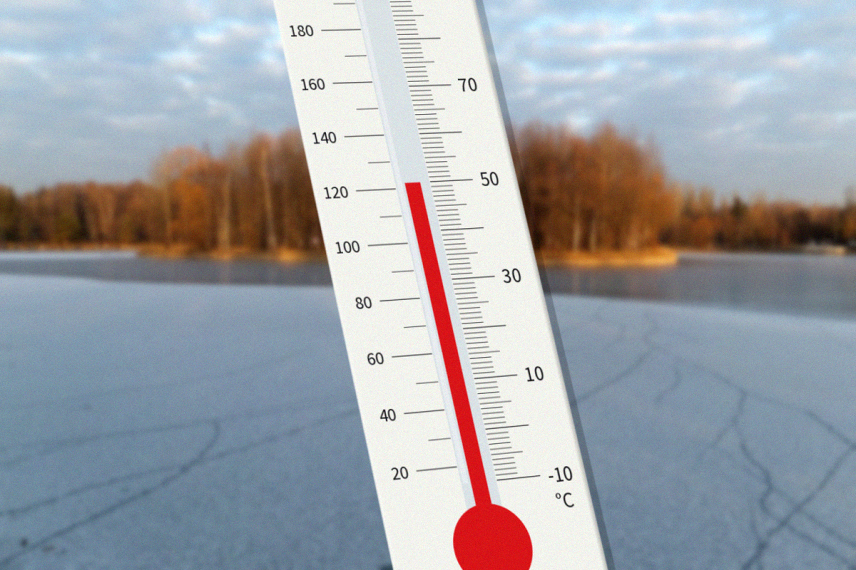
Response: 50 (°C)
